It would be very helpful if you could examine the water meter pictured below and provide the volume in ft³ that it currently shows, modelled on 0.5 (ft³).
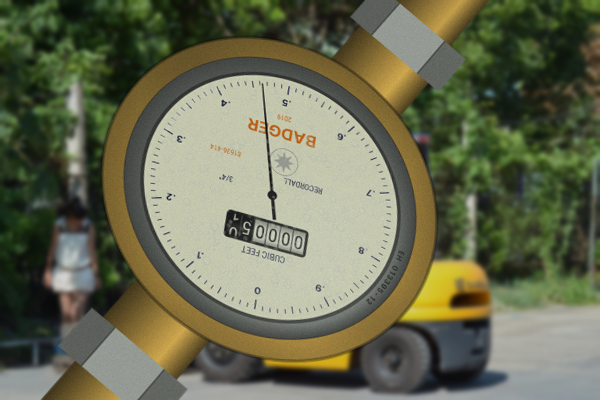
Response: 50.46 (ft³)
